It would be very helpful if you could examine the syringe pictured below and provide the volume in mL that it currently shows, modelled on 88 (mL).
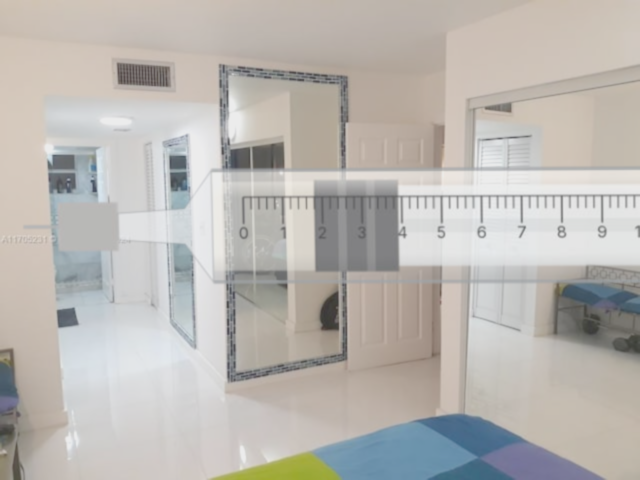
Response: 1.8 (mL)
